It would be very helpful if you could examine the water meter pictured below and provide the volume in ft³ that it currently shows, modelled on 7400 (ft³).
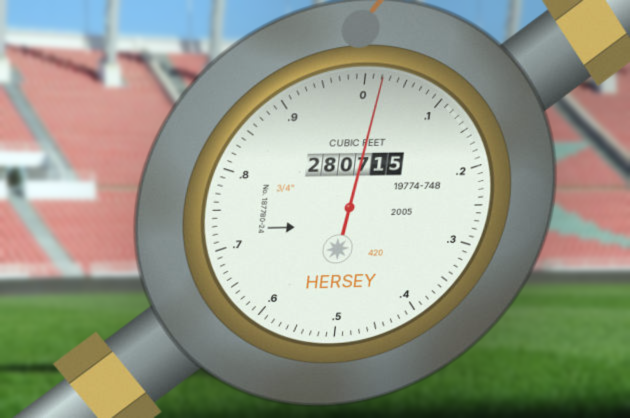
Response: 280715.02 (ft³)
